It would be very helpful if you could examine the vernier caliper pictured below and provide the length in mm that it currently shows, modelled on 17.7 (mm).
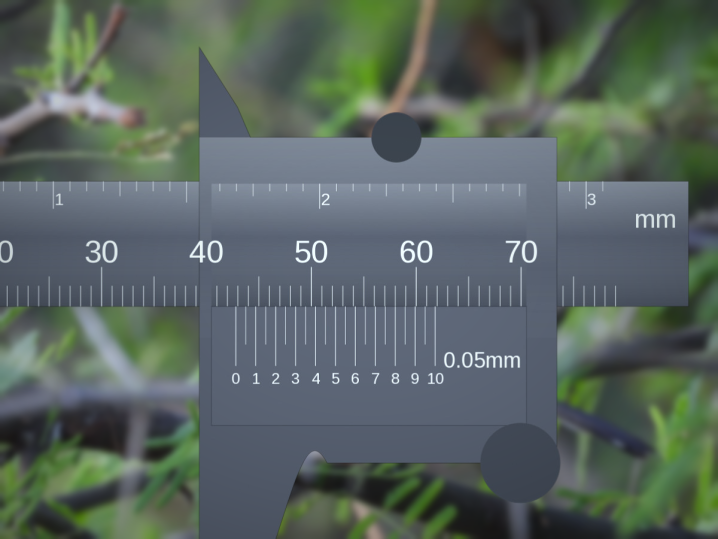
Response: 42.8 (mm)
